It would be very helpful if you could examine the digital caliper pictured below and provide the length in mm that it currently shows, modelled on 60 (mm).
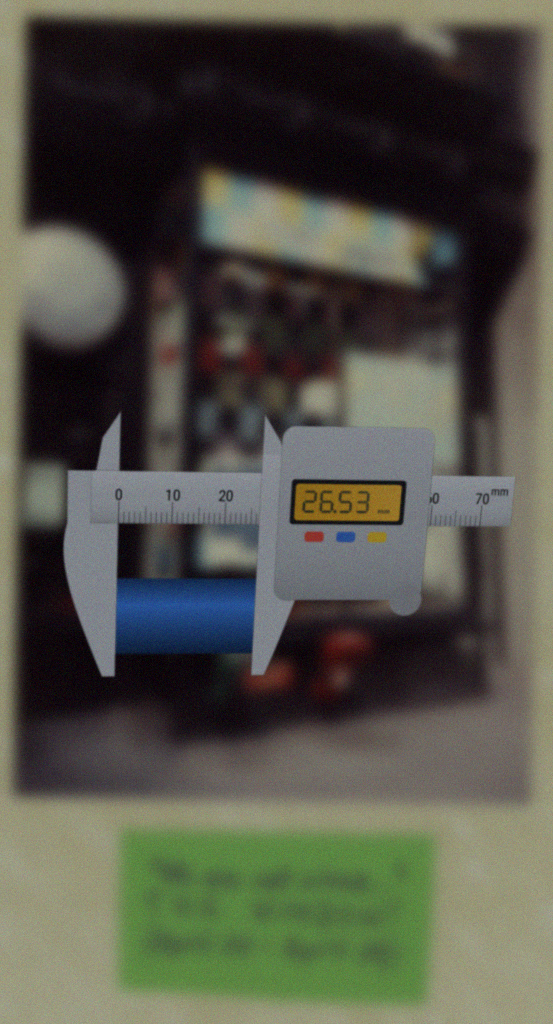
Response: 26.53 (mm)
